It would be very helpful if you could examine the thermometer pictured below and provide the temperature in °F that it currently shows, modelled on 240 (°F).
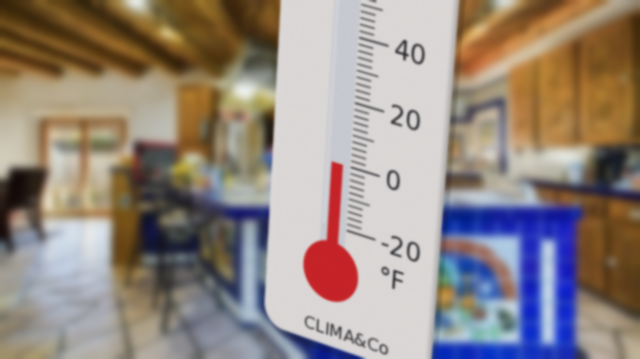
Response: 0 (°F)
